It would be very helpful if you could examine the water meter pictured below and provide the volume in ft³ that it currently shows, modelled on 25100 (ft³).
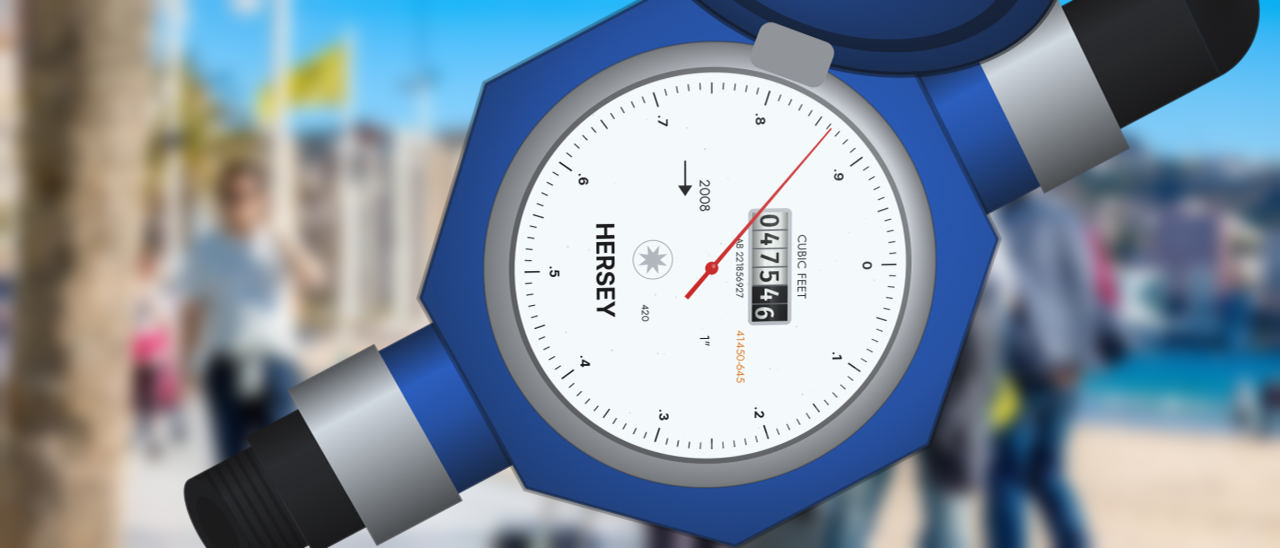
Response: 47545.86 (ft³)
